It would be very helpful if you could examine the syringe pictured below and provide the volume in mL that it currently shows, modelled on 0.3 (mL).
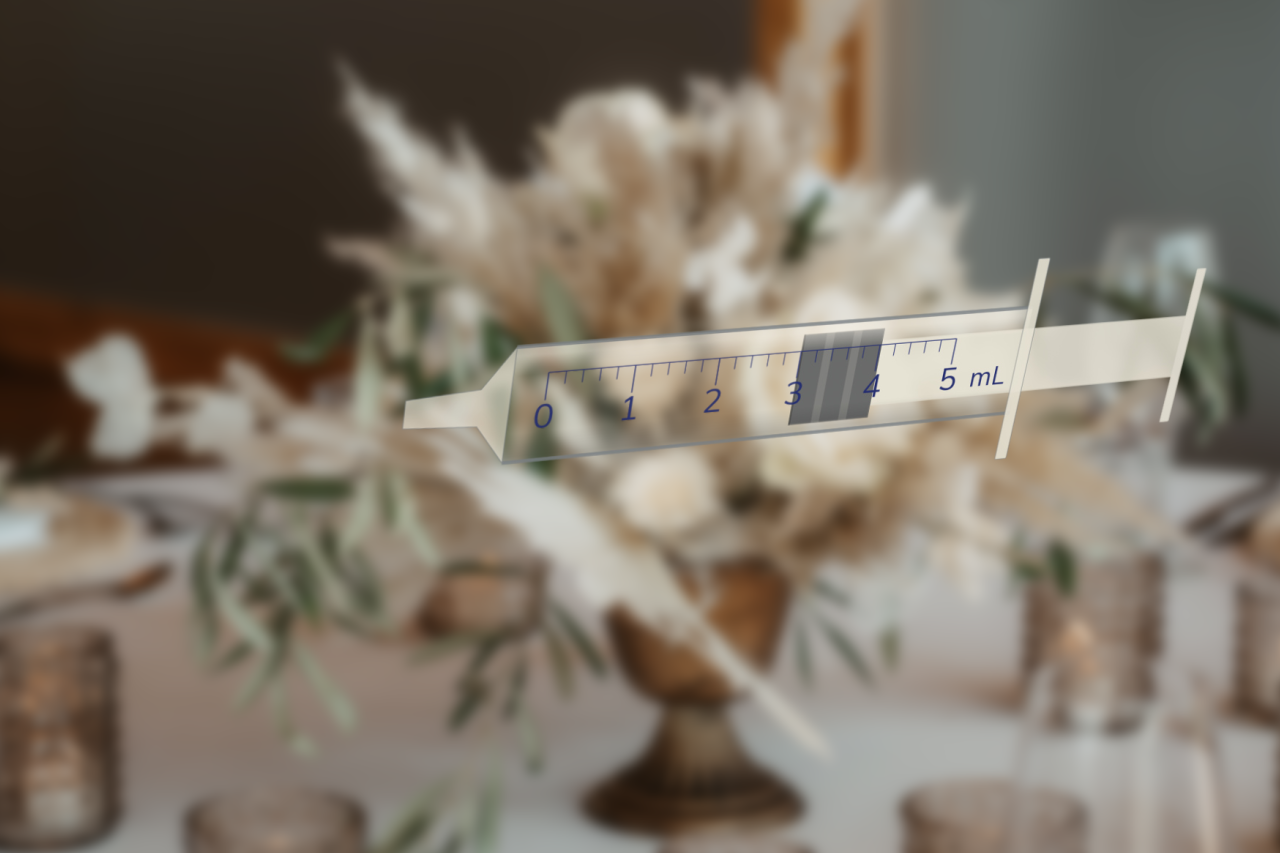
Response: 3 (mL)
